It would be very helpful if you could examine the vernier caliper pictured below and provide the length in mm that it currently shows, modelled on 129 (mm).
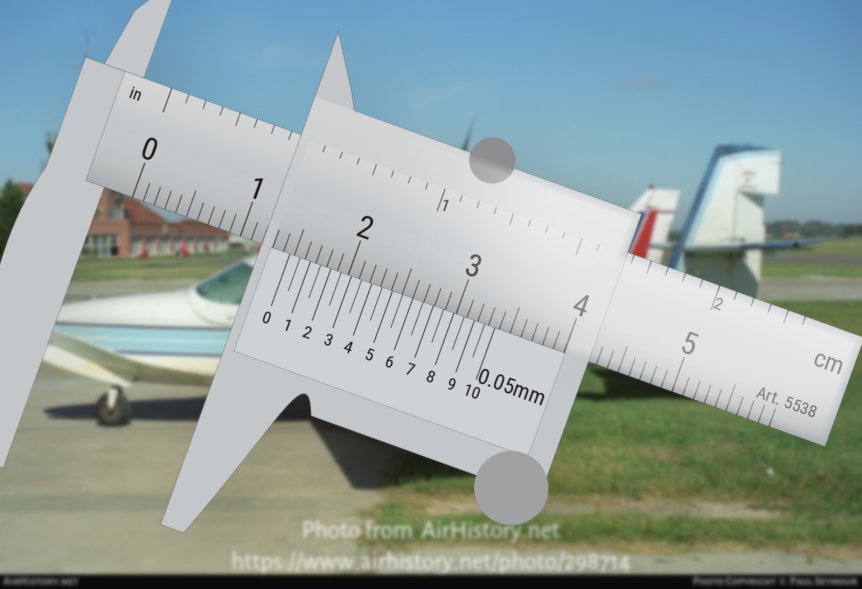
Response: 14.6 (mm)
